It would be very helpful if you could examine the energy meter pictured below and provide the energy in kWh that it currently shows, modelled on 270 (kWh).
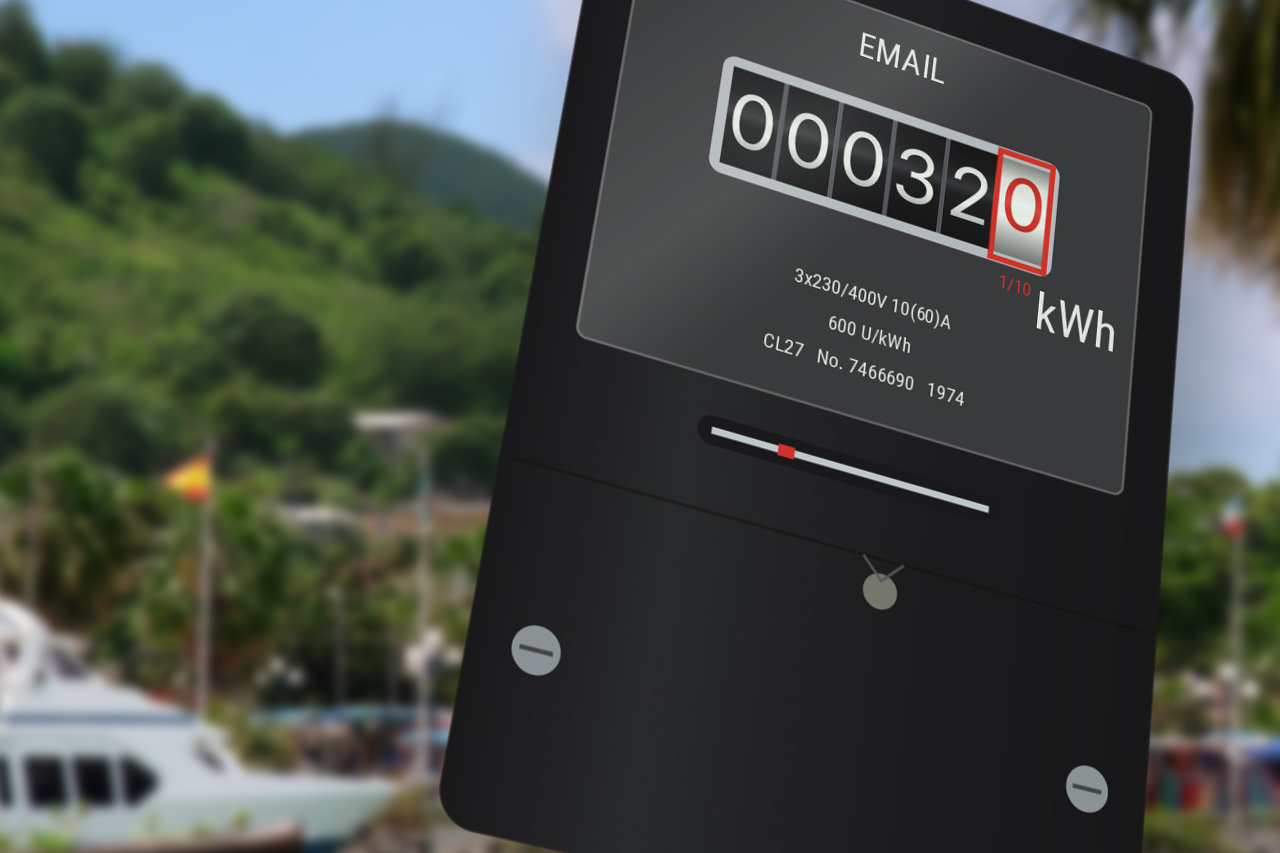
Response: 32.0 (kWh)
